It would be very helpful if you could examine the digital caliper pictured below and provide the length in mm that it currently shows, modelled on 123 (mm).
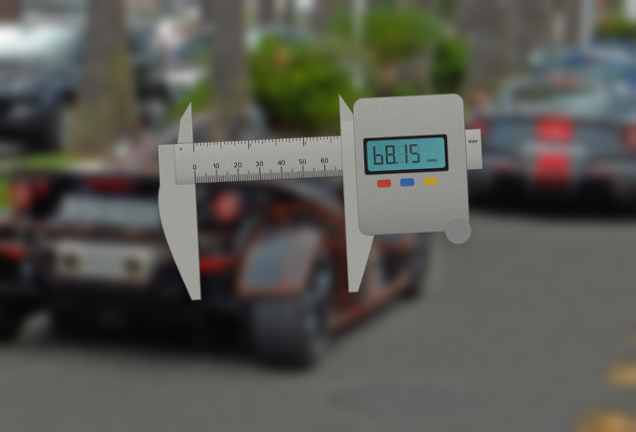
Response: 68.15 (mm)
